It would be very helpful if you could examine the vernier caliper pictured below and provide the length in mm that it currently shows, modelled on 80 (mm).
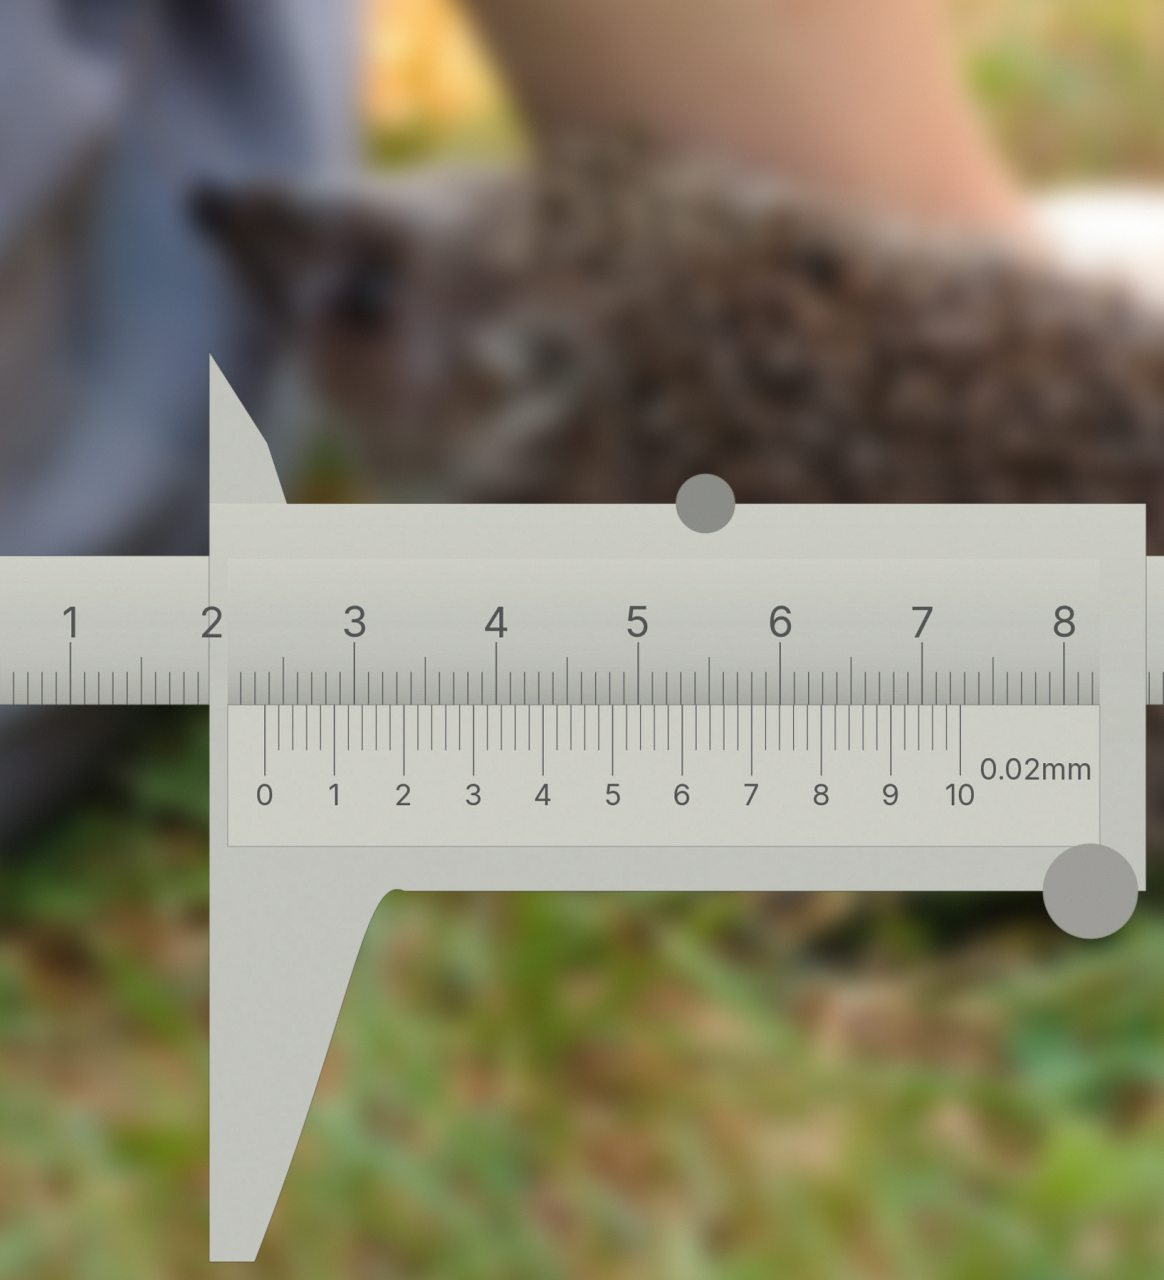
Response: 23.7 (mm)
